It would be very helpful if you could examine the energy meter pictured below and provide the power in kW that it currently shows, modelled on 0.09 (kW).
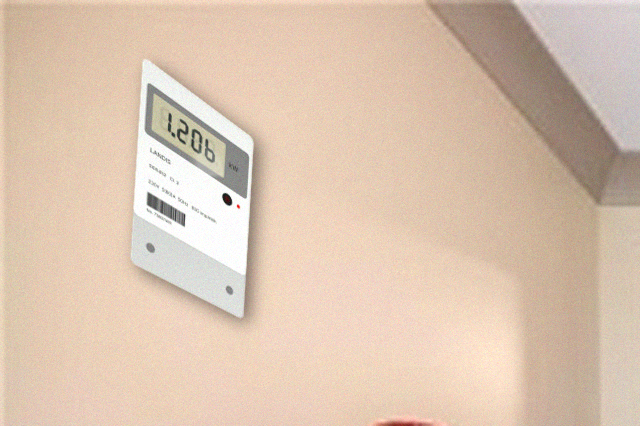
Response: 1.206 (kW)
